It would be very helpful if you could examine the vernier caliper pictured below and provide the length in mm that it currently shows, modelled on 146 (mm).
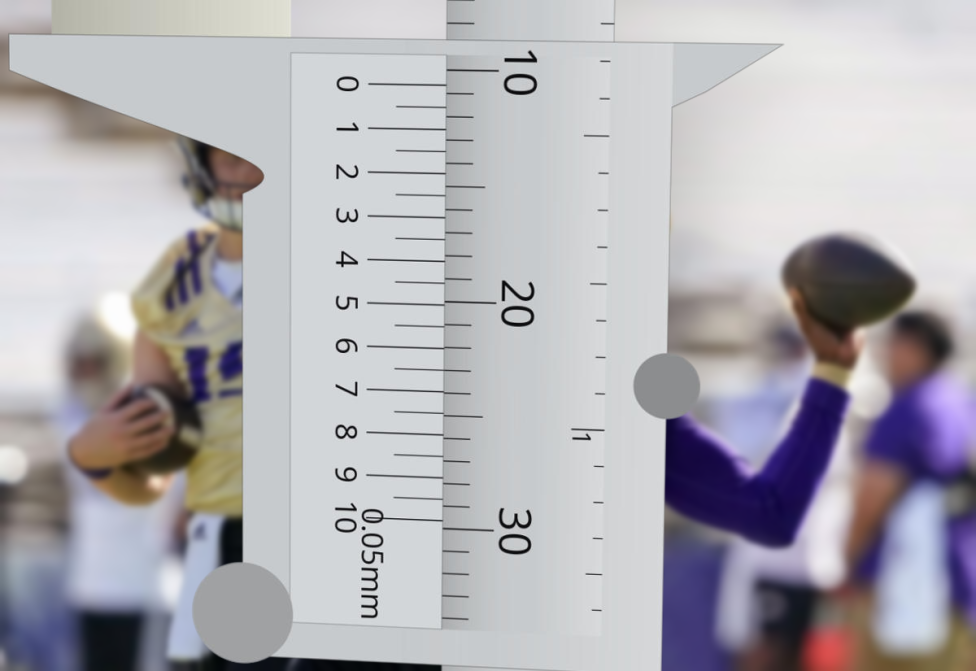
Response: 10.65 (mm)
